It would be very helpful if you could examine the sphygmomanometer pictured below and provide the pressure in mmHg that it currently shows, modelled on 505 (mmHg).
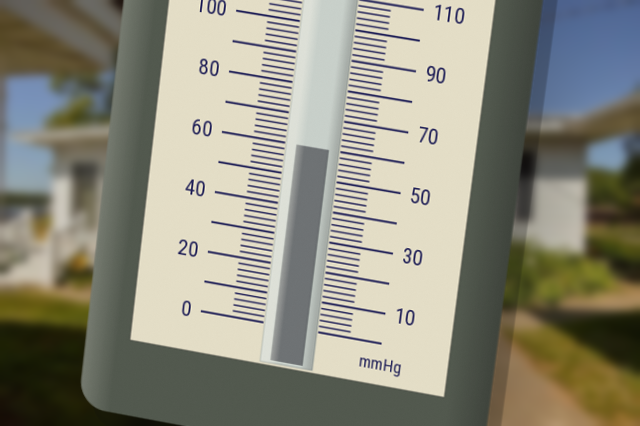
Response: 60 (mmHg)
